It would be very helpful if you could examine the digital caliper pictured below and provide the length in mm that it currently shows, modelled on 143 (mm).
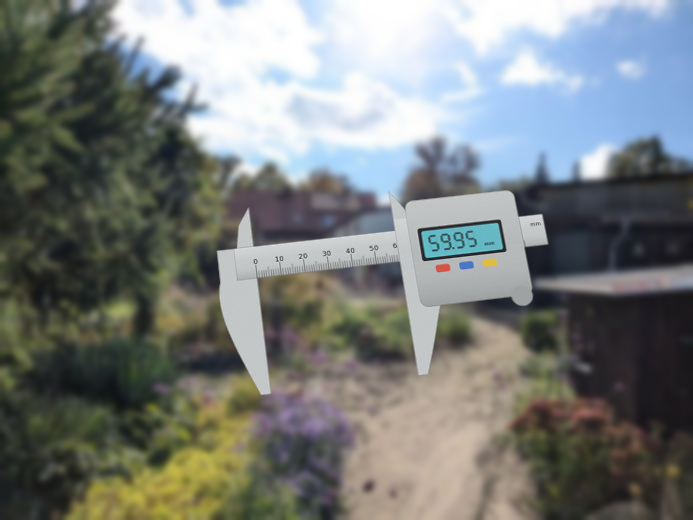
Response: 59.95 (mm)
